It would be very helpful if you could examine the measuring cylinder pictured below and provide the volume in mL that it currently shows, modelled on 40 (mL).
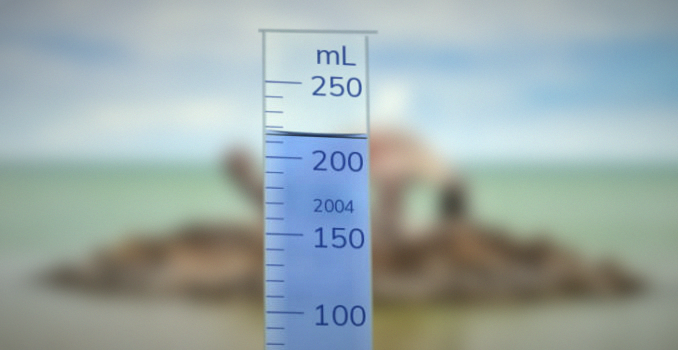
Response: 215 (mL)
